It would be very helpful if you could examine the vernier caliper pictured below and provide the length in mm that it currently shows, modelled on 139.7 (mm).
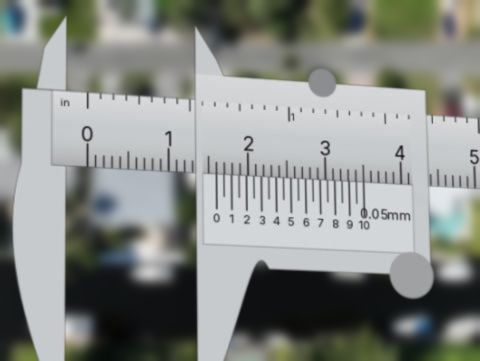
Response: 16.0 (mm)
